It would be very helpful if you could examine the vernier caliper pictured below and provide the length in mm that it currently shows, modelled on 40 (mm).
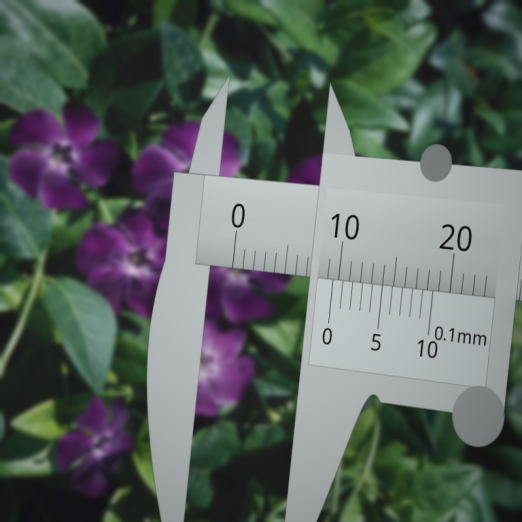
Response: 9.5 (mm)
